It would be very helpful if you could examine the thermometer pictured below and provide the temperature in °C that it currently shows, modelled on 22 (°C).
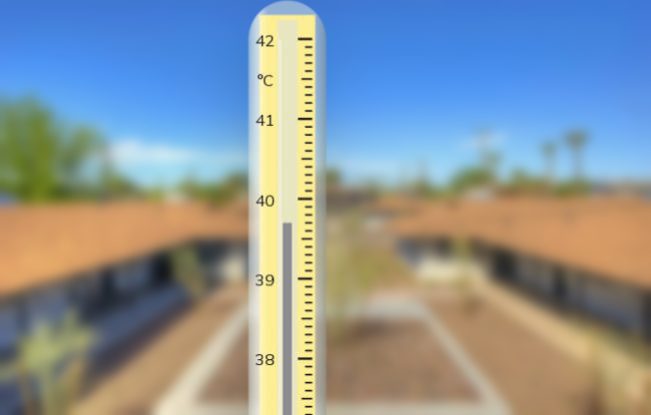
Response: 39.7 (°C)
